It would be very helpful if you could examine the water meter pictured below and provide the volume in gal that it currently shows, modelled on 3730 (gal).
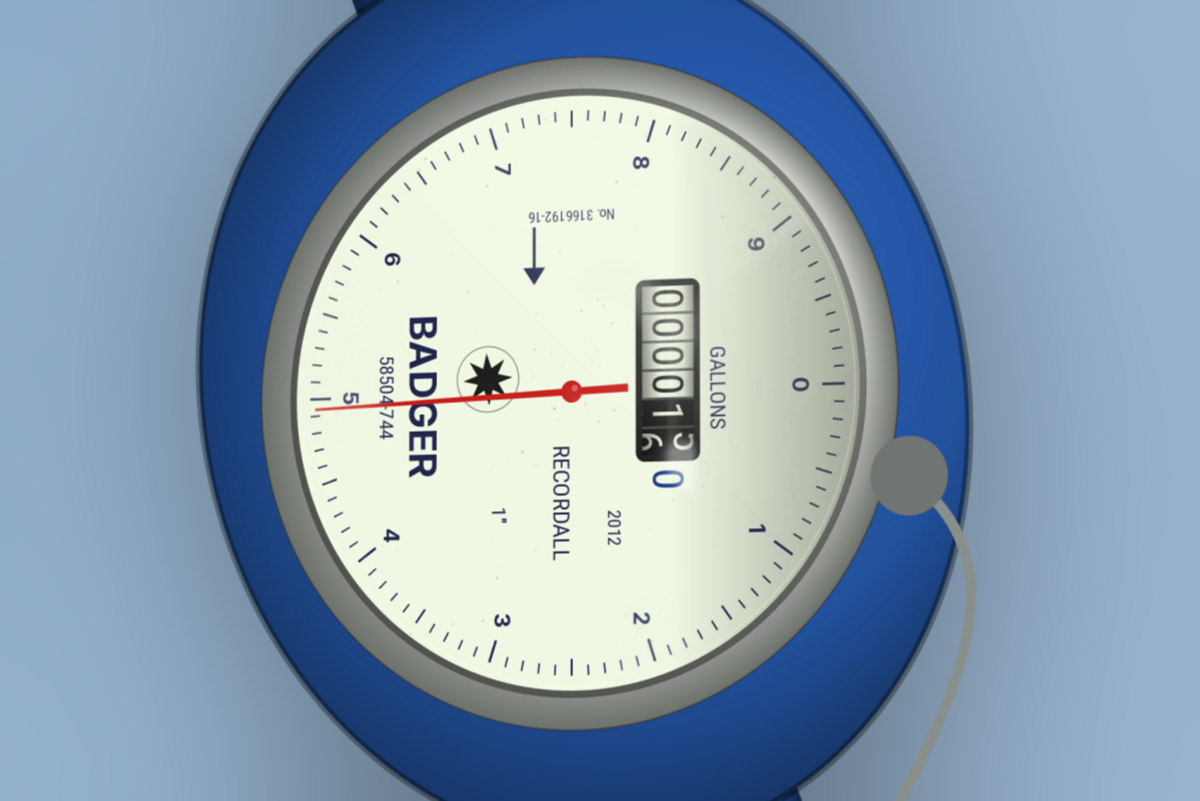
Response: 154.9 (gal)
